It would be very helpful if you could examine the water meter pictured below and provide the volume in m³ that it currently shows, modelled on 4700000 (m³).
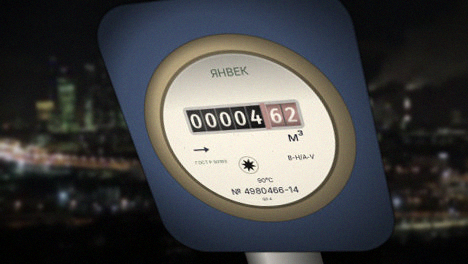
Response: 4.62 (m³)
